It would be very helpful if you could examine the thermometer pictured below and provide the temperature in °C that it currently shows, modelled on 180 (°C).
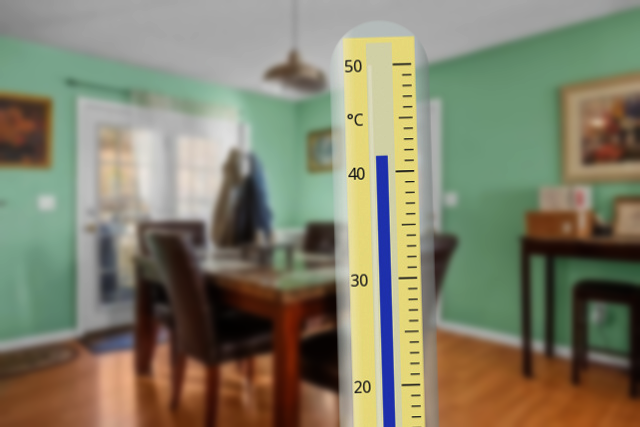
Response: 41.5 (°C)
